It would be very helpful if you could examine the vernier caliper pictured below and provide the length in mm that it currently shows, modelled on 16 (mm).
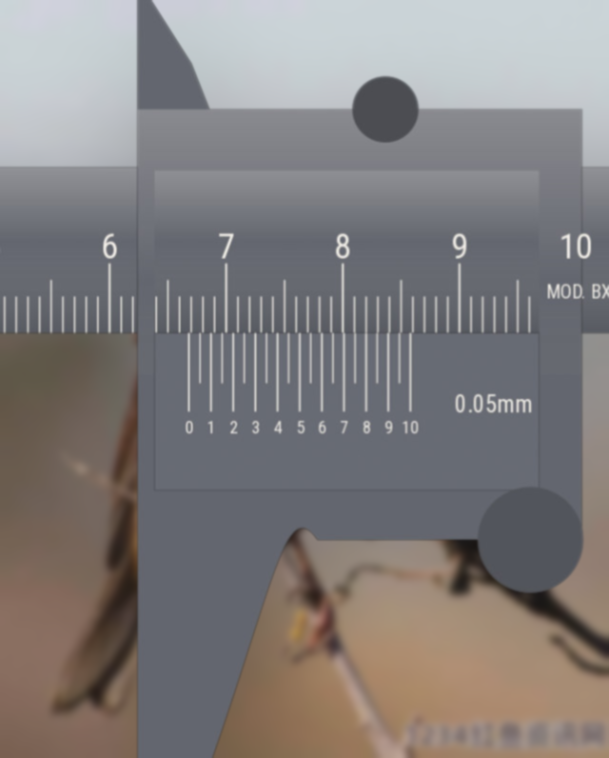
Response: 66.8 (mm)
